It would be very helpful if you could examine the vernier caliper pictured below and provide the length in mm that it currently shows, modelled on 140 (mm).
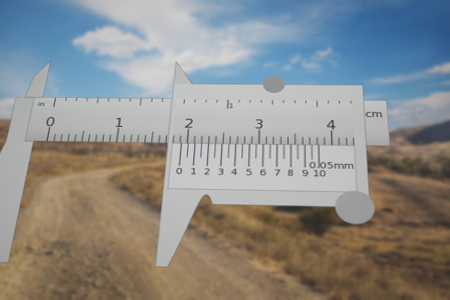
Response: 19.2 (mm)
